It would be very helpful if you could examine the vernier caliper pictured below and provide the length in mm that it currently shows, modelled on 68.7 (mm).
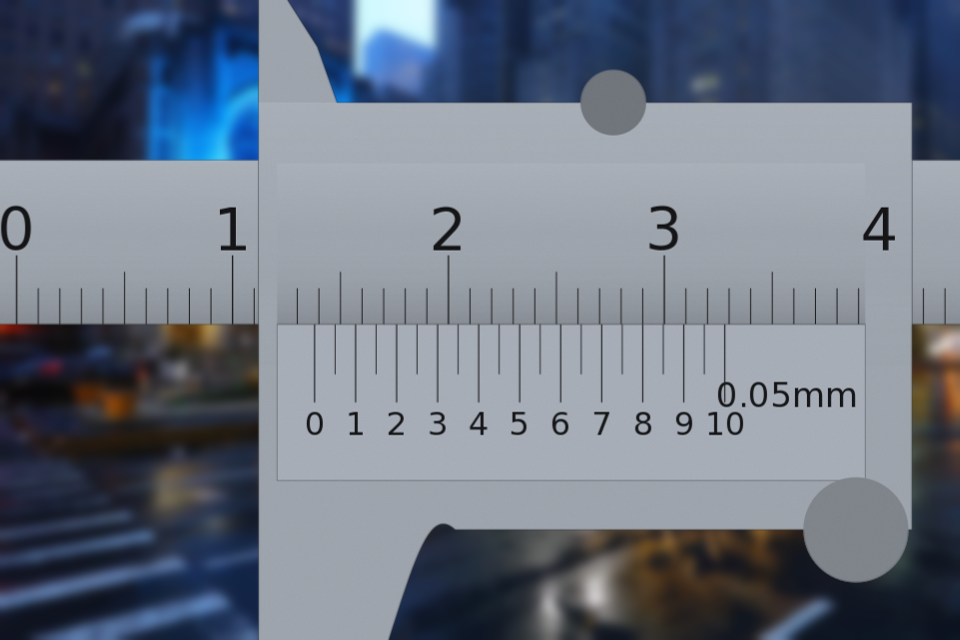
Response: 13.8 (mm)
